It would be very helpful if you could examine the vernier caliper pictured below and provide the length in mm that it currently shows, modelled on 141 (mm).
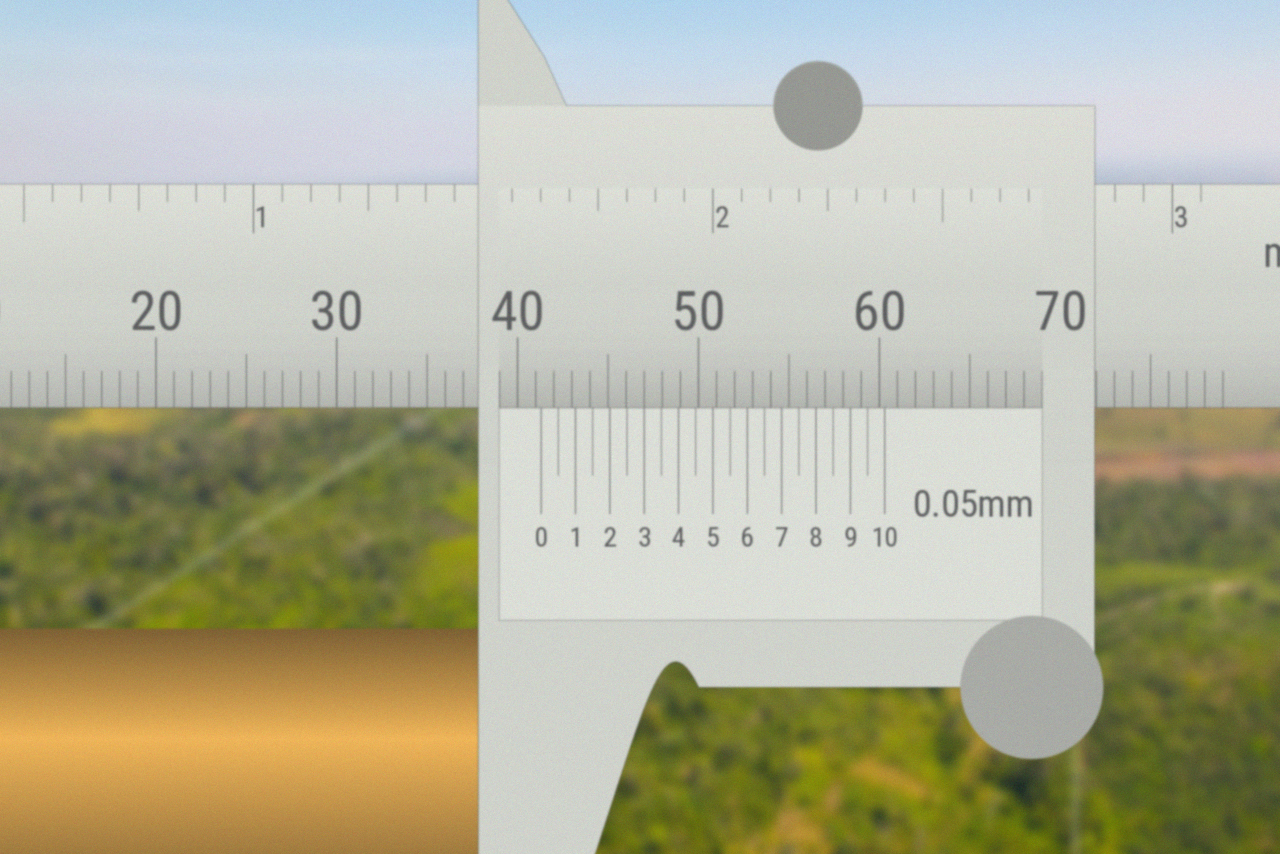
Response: 41.3 (mm)
